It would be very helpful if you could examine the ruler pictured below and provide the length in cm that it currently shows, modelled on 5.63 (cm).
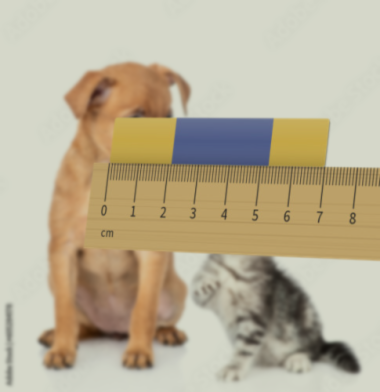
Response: 7 (cm)
